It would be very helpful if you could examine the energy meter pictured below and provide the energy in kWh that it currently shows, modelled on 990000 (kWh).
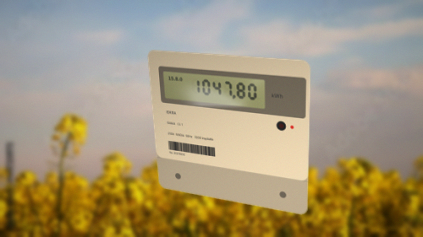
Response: 1047.80 (kWh)
